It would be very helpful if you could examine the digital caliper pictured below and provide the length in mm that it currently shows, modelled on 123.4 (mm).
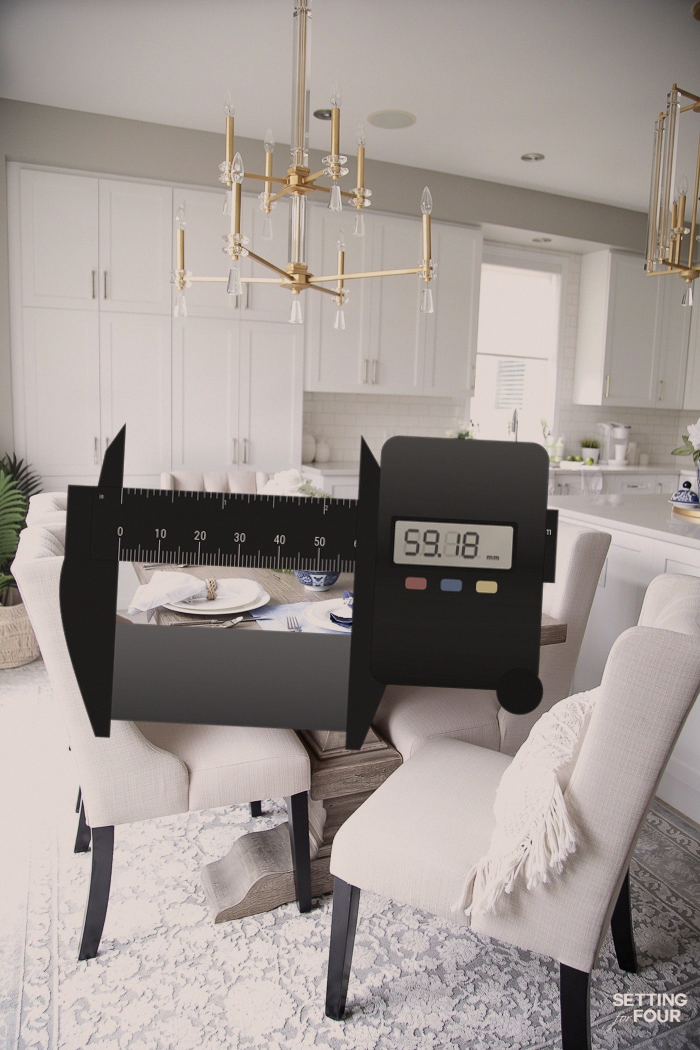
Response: 59.18 (mm)
